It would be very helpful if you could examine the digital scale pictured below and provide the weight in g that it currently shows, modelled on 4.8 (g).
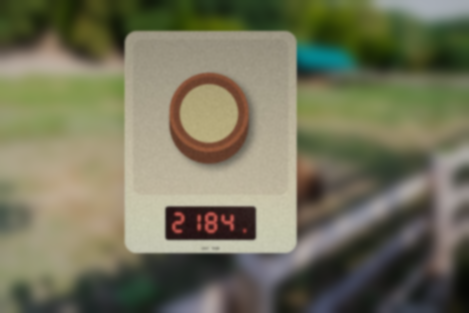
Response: 2184 (g)
